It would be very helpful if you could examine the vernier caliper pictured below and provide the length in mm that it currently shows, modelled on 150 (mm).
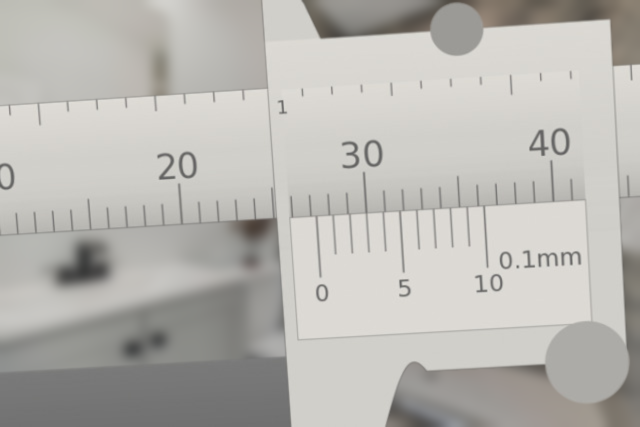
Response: 27.3 (mm)
